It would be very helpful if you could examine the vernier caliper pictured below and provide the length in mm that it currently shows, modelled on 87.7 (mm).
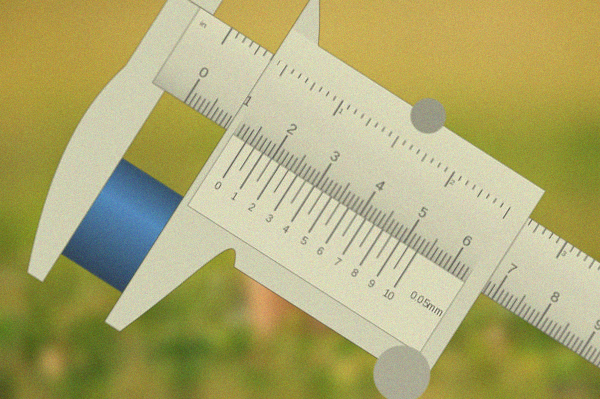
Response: 14.0 (mm)
